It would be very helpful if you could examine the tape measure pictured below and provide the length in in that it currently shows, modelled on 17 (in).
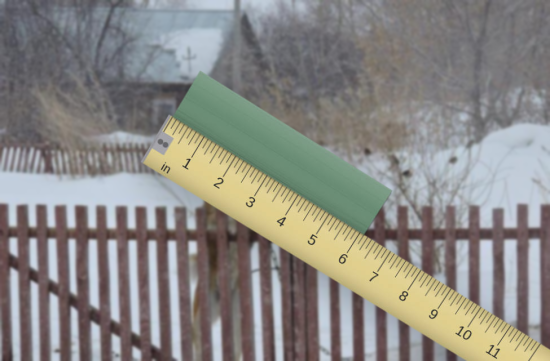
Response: 6.125 (in)
